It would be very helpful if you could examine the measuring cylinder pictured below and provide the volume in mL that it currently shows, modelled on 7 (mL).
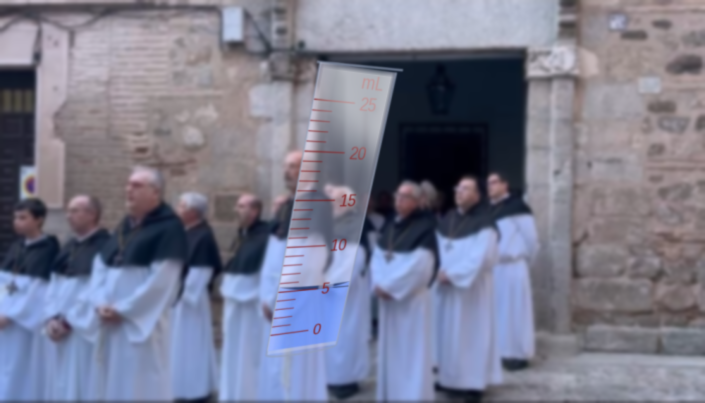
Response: 5 (mL)
